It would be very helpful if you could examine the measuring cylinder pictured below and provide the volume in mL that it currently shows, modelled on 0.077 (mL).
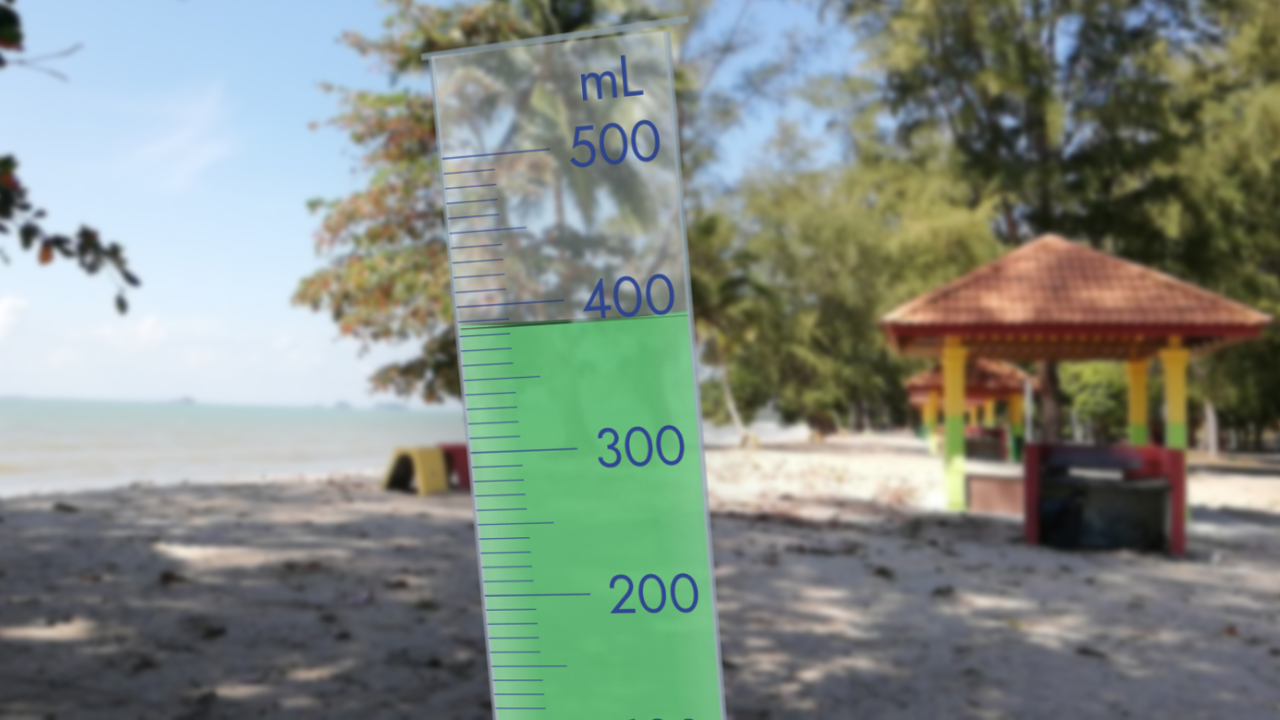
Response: 385 (mL)
